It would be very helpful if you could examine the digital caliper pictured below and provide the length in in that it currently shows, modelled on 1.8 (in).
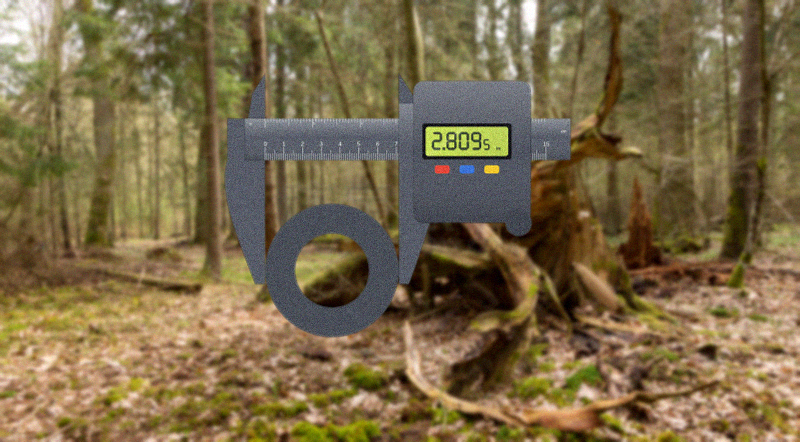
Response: 2.8095 (in)
